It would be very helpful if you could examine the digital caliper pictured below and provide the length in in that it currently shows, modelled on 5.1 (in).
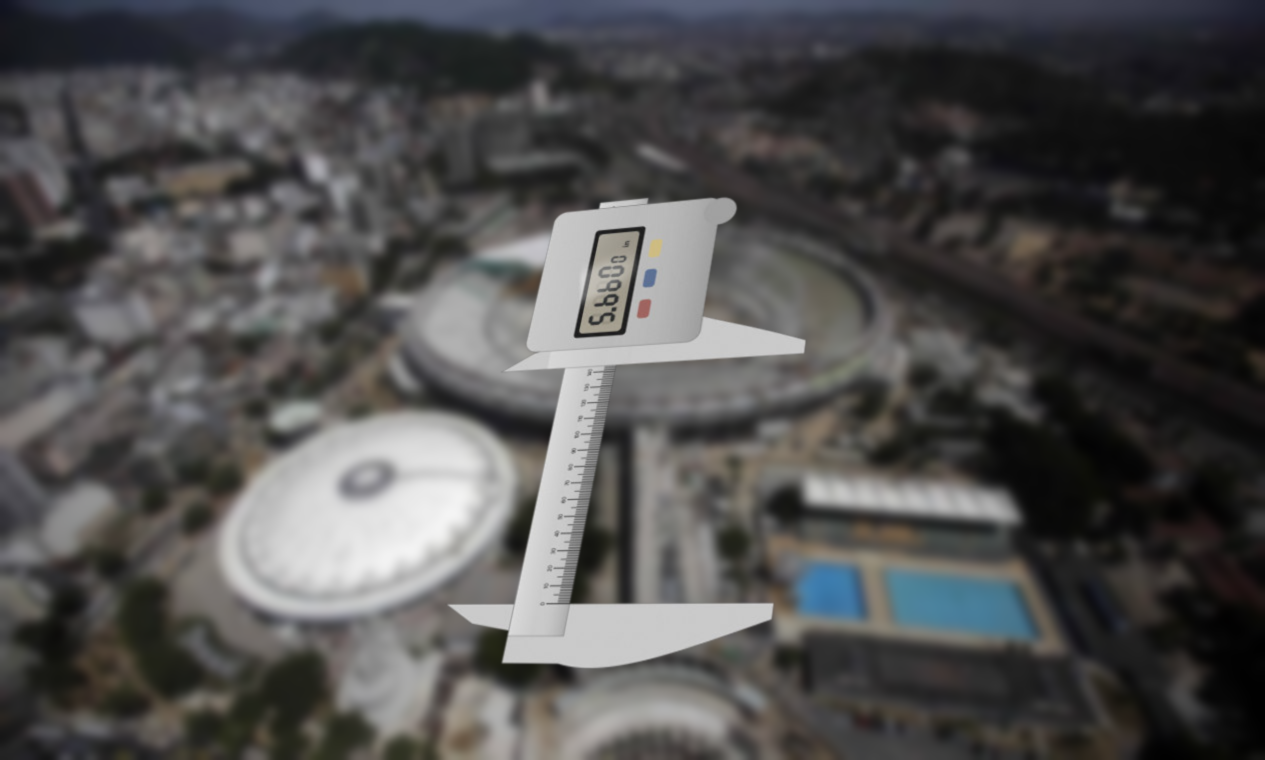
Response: 5.6600 (in)
